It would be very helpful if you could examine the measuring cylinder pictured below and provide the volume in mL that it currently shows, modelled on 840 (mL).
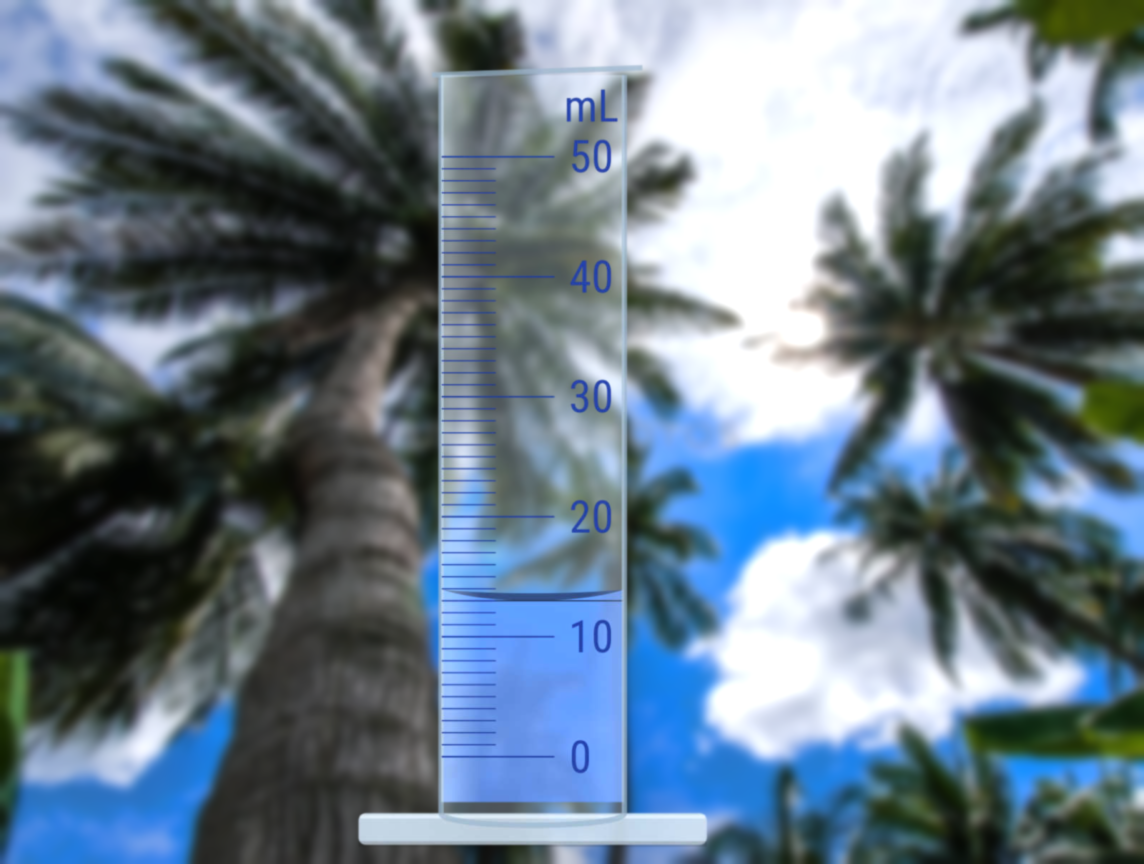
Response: 13 (mL)
